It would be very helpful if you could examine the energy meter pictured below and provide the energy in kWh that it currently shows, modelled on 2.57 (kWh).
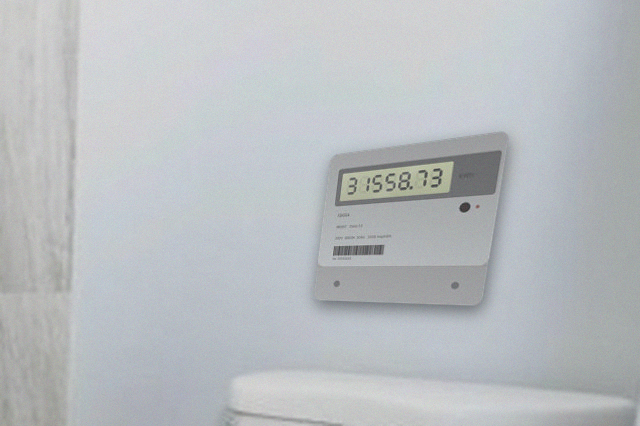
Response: 31558.73 (kWh)
